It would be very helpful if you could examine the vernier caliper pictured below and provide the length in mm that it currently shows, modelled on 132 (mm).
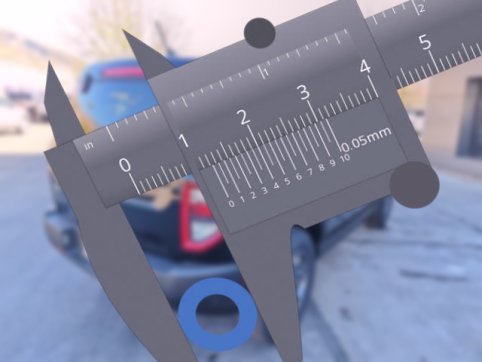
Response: 12.4 (mm)
